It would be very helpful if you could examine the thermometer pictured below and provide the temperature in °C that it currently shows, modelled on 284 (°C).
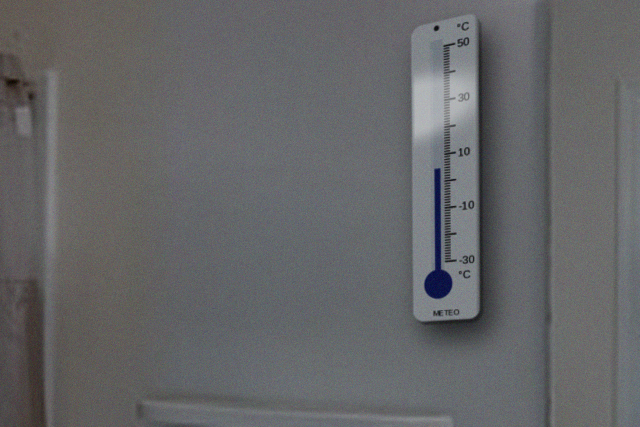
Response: 5 (°C)
